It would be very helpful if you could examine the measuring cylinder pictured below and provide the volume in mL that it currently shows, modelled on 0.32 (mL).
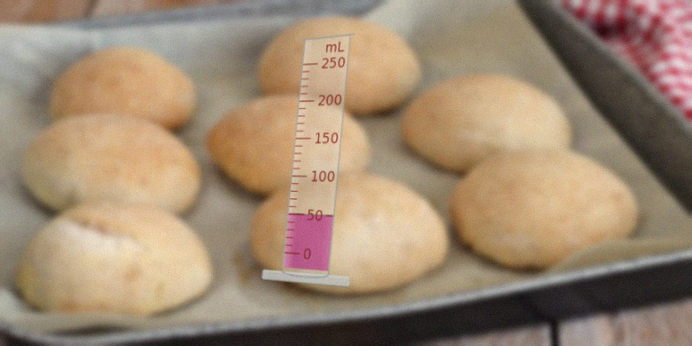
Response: 50 (mL)
